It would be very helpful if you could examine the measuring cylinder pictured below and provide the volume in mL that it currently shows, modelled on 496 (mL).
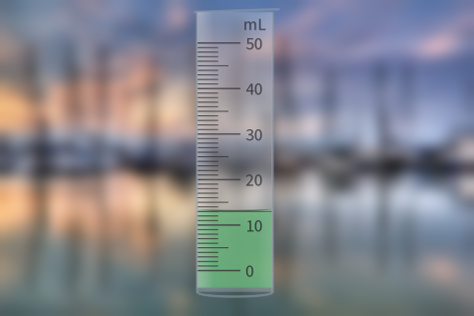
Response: 13 (mL)
